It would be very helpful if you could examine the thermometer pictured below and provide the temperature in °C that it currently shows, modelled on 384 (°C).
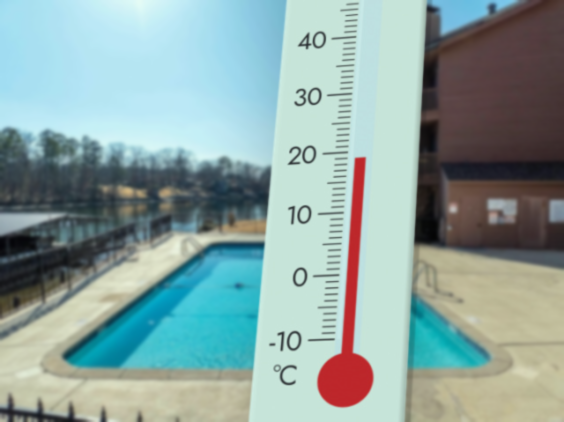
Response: 19 (°C)
